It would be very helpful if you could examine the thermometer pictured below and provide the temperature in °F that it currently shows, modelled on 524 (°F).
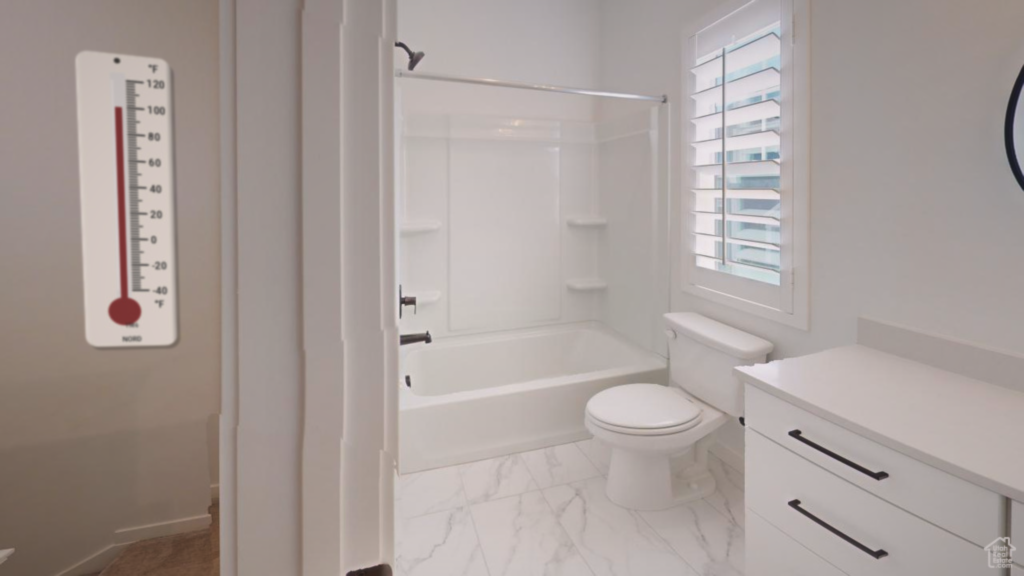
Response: 100 (°F)
